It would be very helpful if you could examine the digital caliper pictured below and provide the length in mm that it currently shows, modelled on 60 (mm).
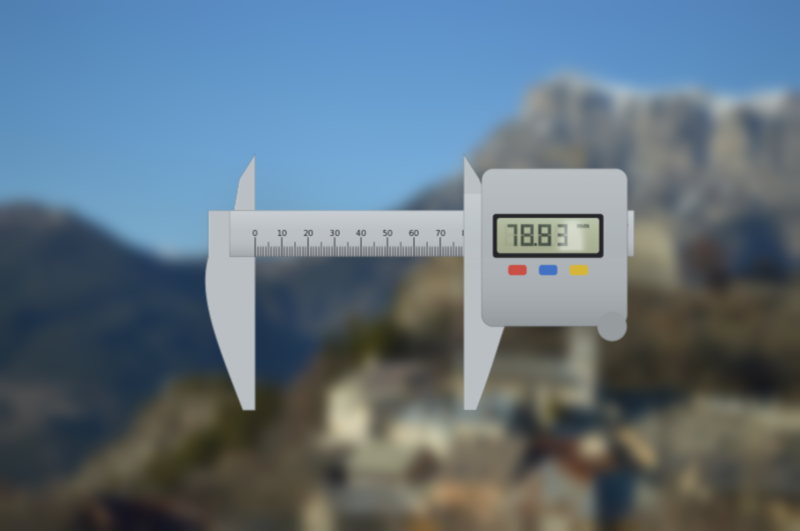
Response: 78.83 (mm)
